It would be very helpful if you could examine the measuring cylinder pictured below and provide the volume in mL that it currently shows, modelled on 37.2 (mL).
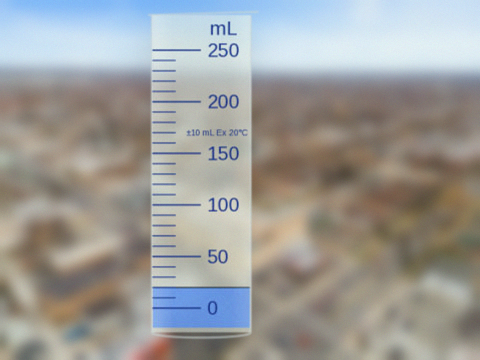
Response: 20 (mL)
